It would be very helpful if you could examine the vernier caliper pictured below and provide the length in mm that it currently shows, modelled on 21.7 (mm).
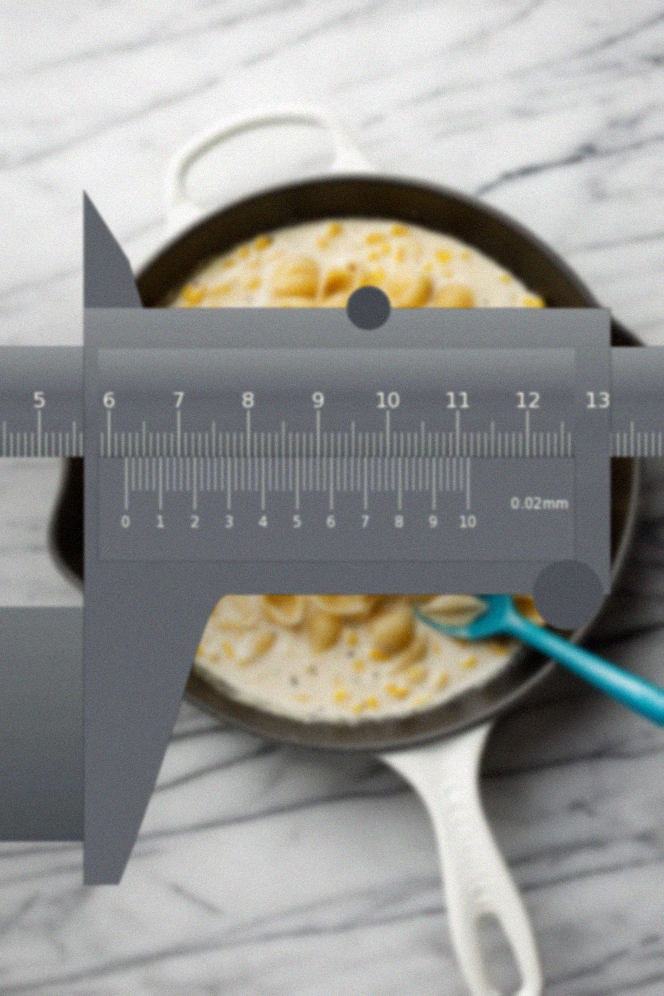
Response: 62.5 (mm)
